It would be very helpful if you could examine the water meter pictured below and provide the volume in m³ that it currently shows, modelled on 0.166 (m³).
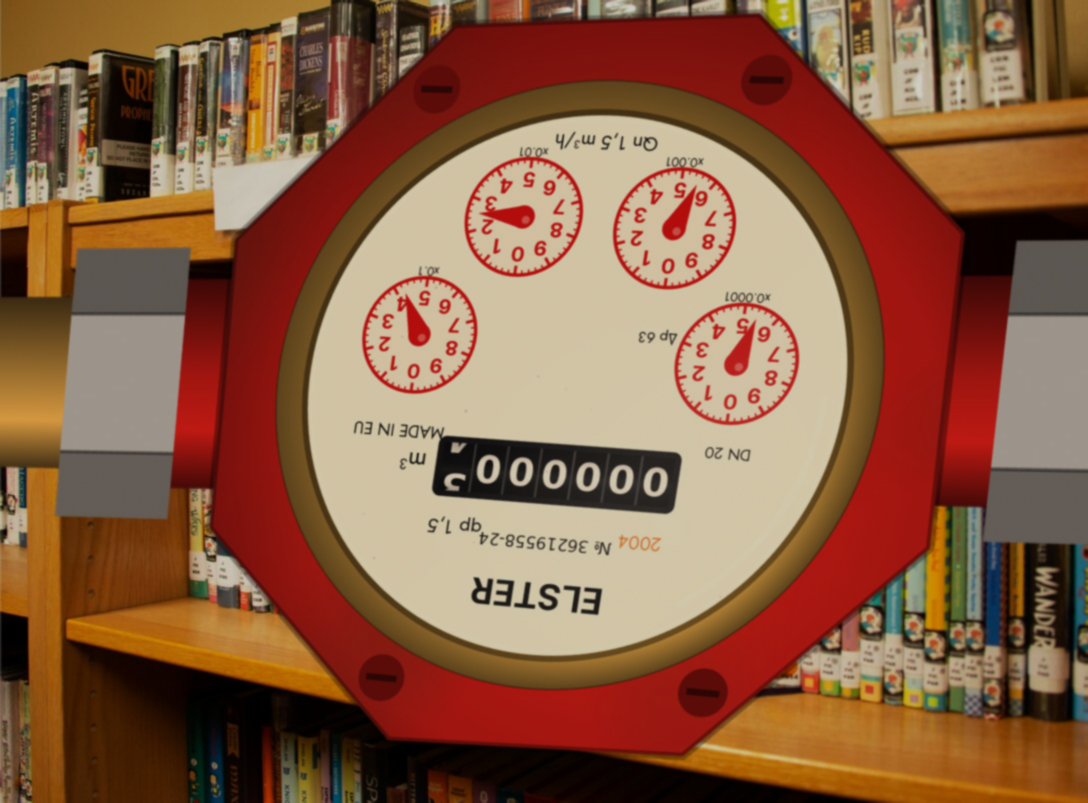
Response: 3.4255 (m³)
